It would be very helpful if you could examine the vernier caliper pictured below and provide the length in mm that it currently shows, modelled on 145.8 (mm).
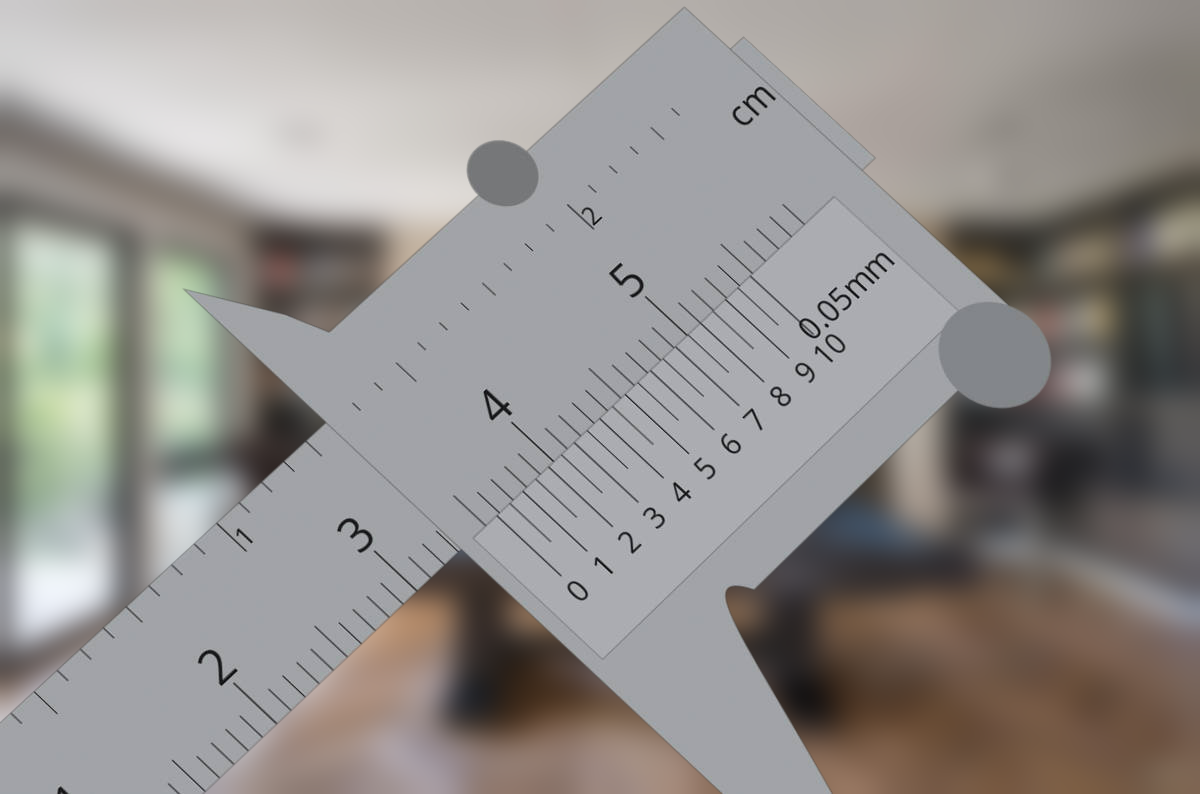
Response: 35.8 (mm)
